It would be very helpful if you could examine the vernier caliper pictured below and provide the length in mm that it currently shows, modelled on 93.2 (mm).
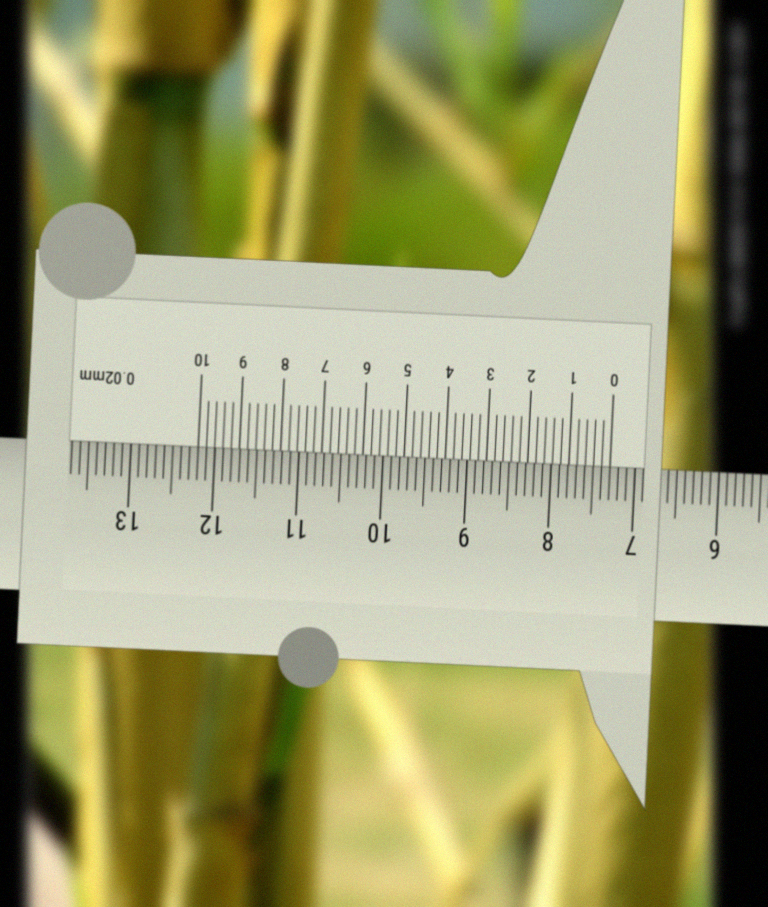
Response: 73.0 (mm)
